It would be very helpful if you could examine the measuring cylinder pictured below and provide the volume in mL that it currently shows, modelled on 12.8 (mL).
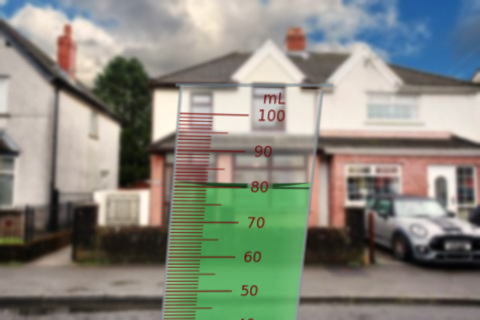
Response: 80 (mL)
